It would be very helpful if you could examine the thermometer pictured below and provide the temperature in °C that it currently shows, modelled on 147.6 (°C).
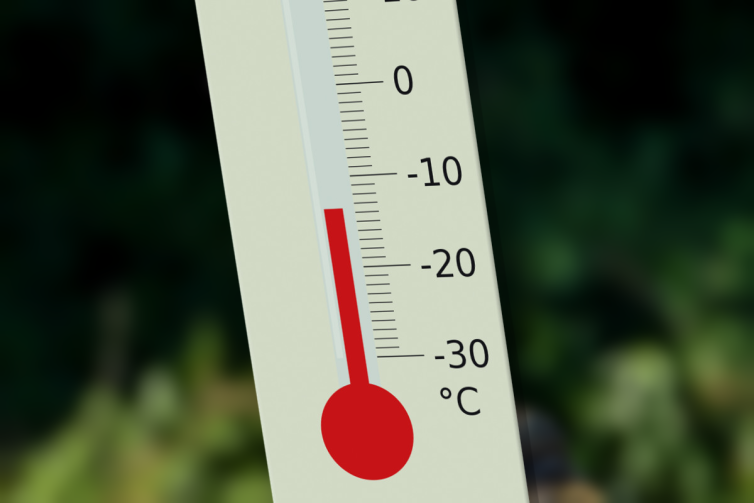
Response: -13.5 (°C)
